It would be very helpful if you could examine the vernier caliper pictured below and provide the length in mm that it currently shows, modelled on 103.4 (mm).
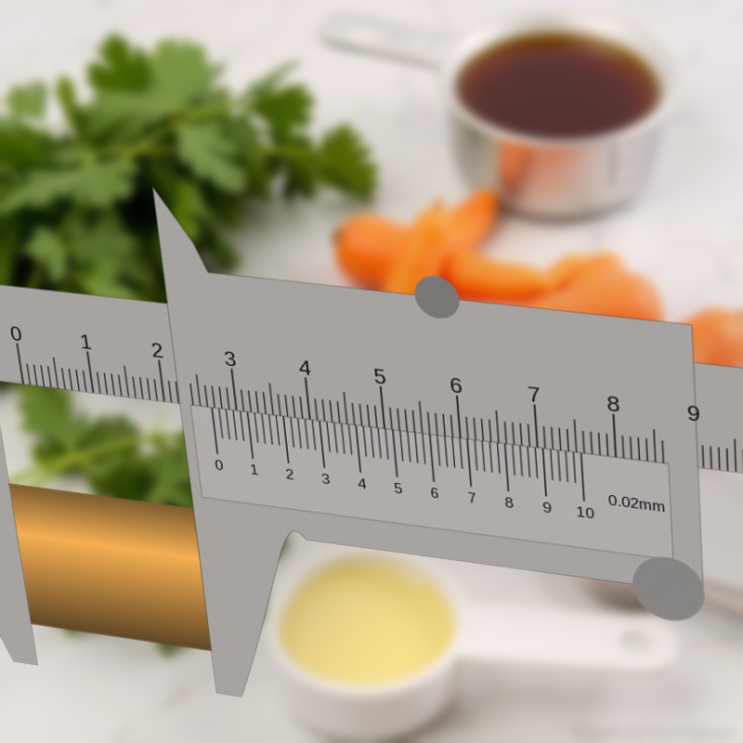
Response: 26.6 (mm)
